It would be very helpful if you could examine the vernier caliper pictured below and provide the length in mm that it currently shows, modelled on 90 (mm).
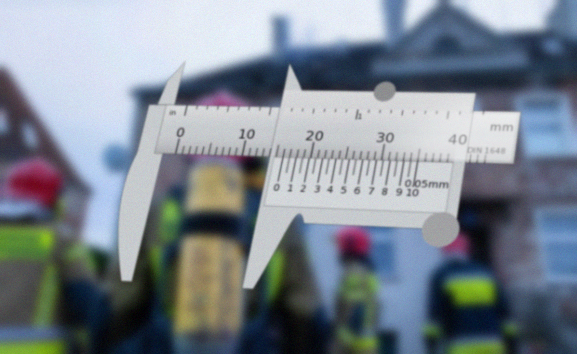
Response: 16.0 (mm)
